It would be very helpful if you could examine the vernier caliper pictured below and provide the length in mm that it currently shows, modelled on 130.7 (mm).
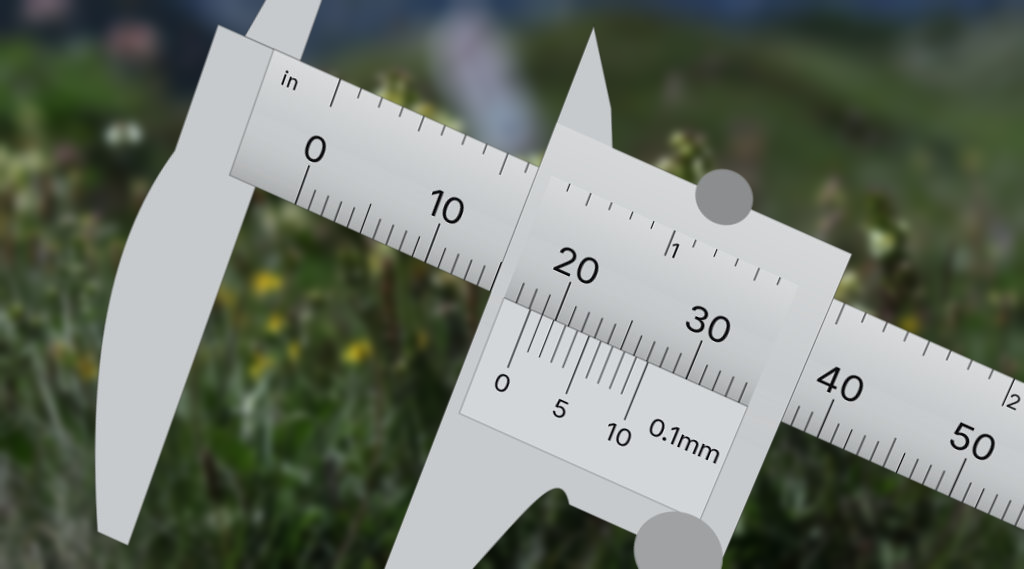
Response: 18.1 (mm)
